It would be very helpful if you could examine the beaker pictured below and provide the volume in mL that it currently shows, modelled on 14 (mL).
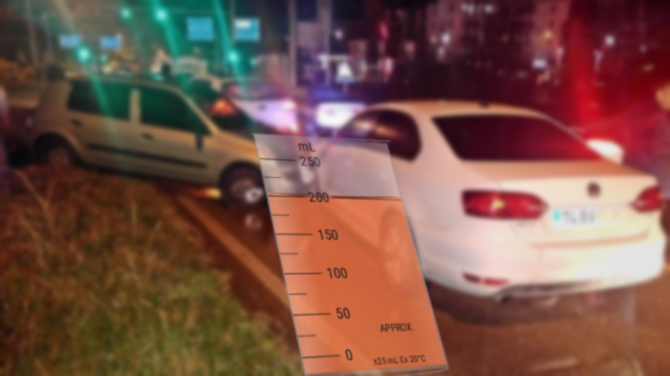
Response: 200 (mL)
